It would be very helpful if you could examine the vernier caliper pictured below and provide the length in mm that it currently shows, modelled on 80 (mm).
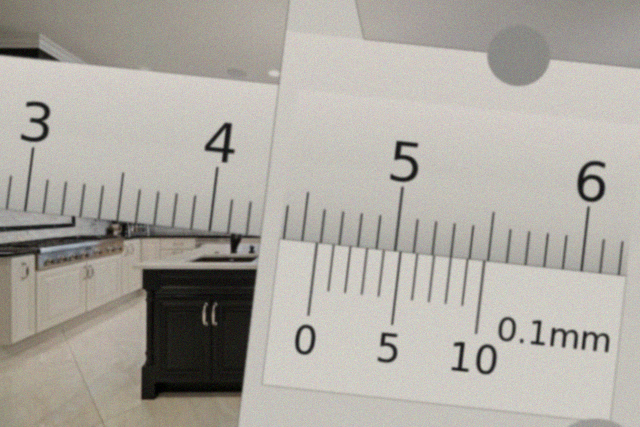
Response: 45.8 (mm)
